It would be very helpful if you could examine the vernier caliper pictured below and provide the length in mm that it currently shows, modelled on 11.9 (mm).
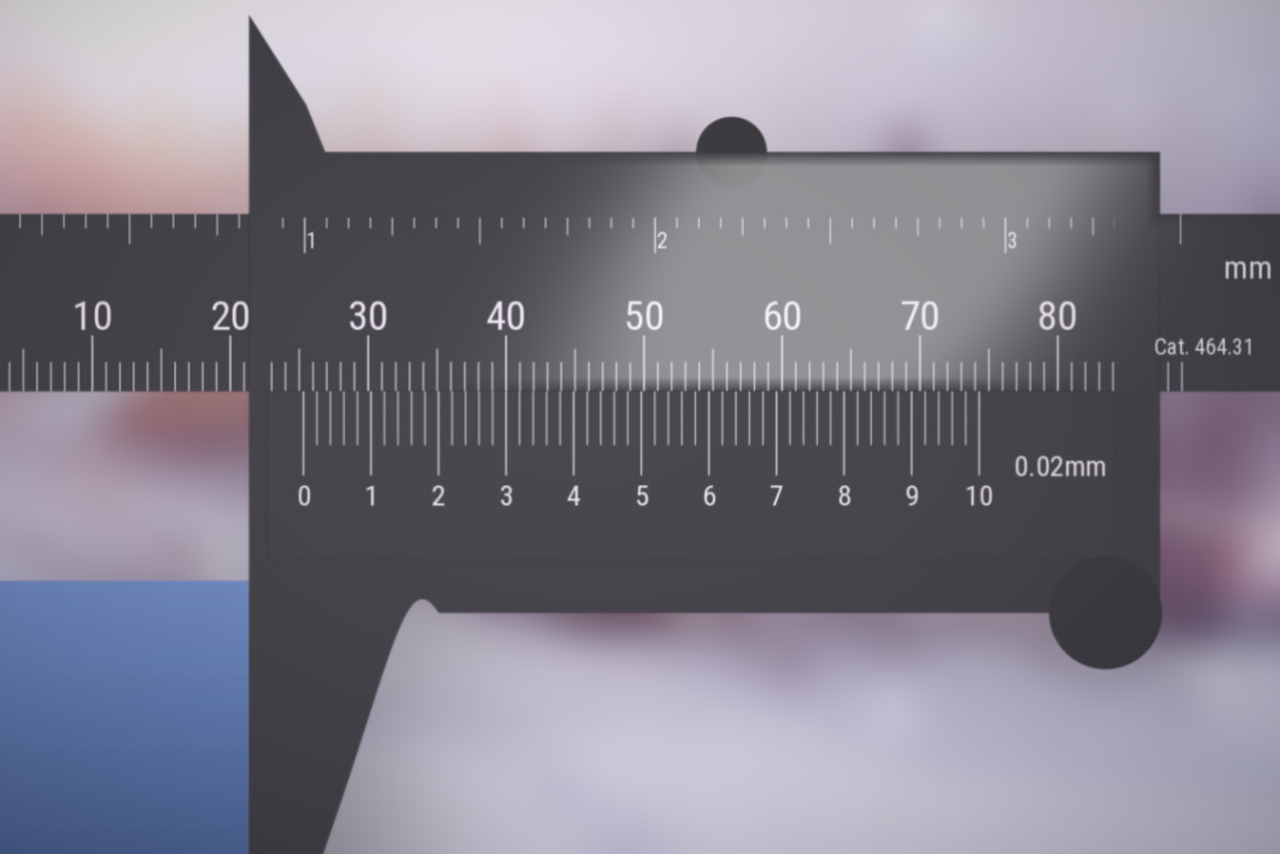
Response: 25.3 (mm)
